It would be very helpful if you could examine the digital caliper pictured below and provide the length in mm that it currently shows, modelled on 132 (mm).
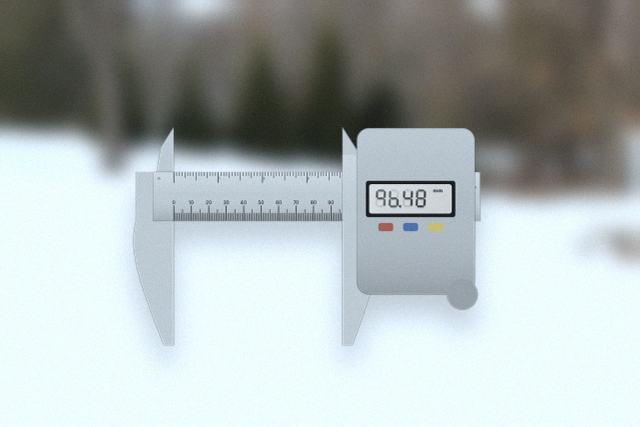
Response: 96.48 (mm)
